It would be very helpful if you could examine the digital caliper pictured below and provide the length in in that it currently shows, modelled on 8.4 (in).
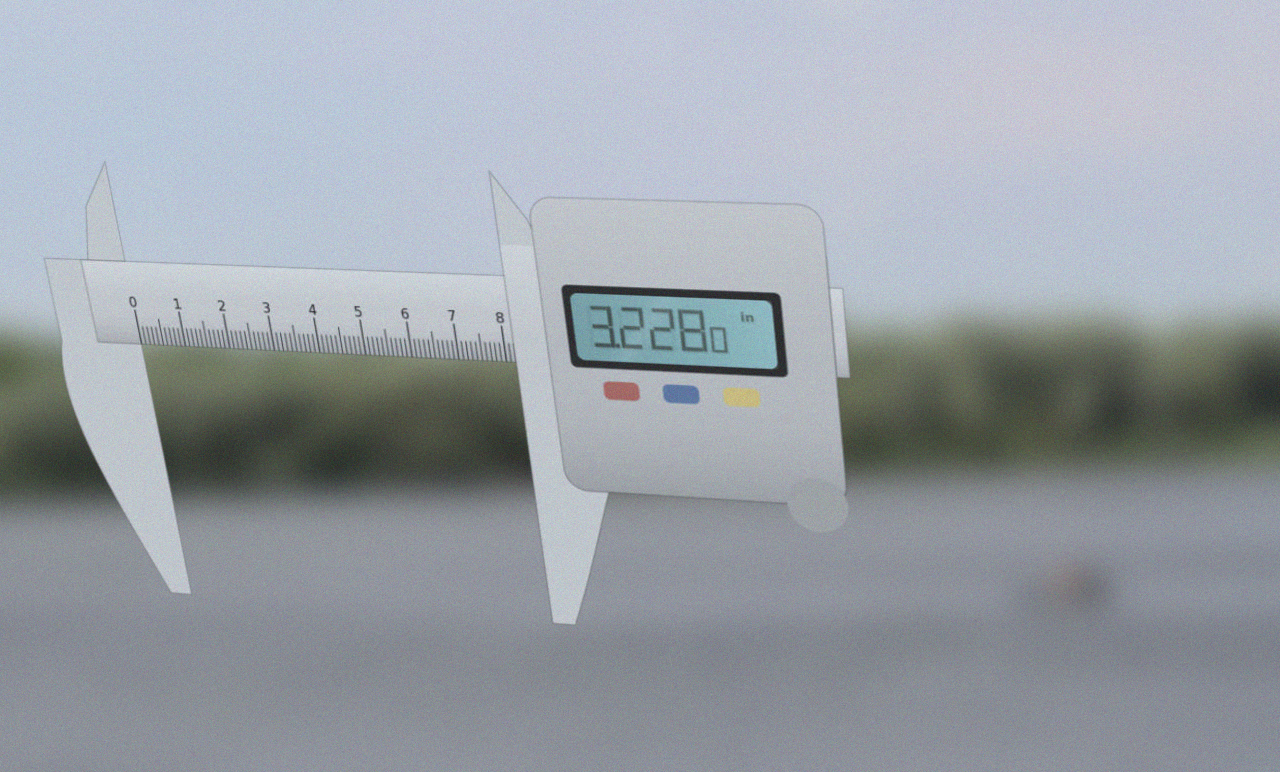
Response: 3.2280 (in)
